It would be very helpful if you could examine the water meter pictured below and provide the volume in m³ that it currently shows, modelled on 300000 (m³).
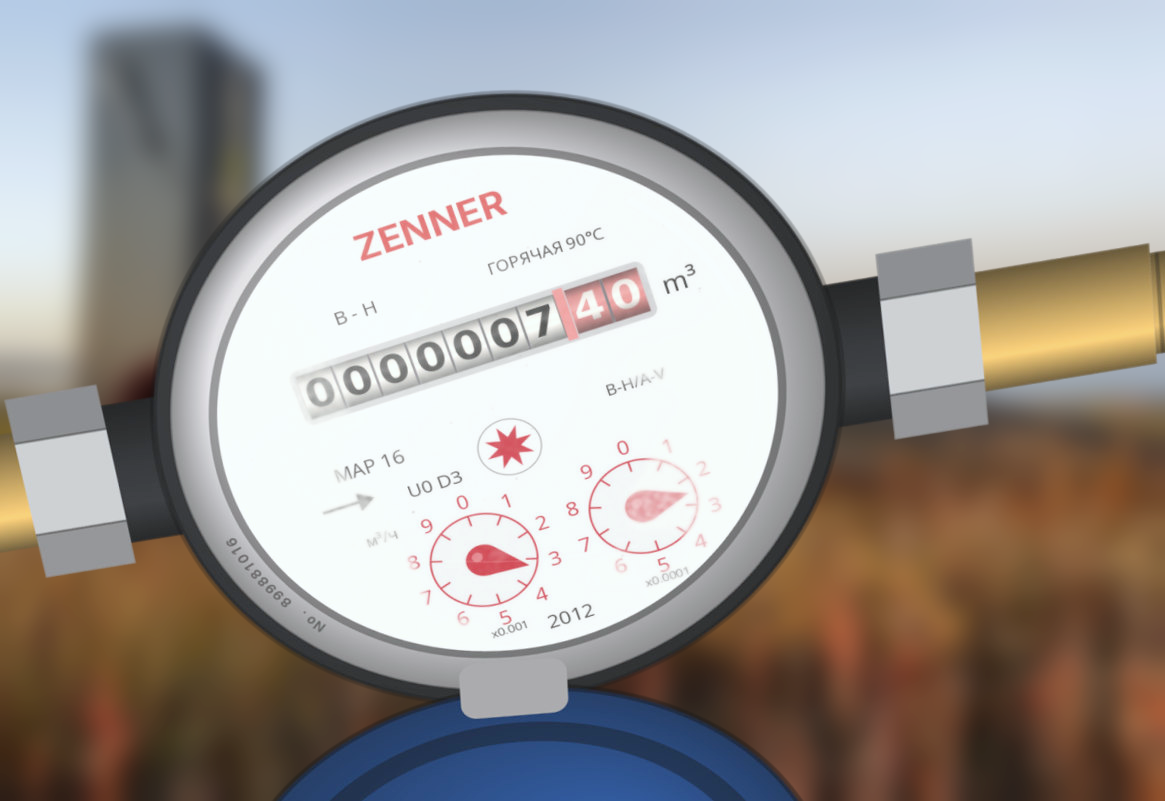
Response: 7.4032 (m³)
